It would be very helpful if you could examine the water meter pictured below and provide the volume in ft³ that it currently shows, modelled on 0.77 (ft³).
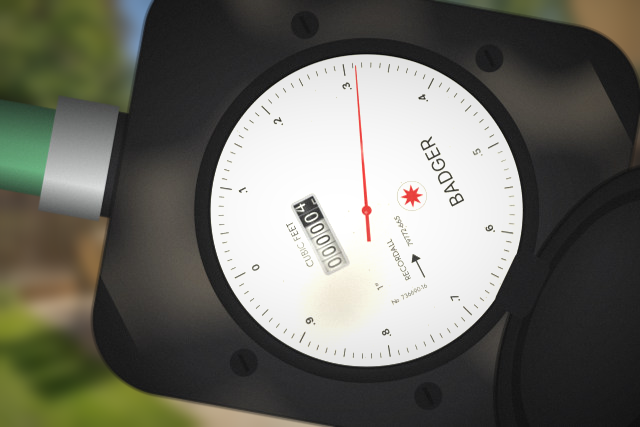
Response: 4.31 (ft³)
